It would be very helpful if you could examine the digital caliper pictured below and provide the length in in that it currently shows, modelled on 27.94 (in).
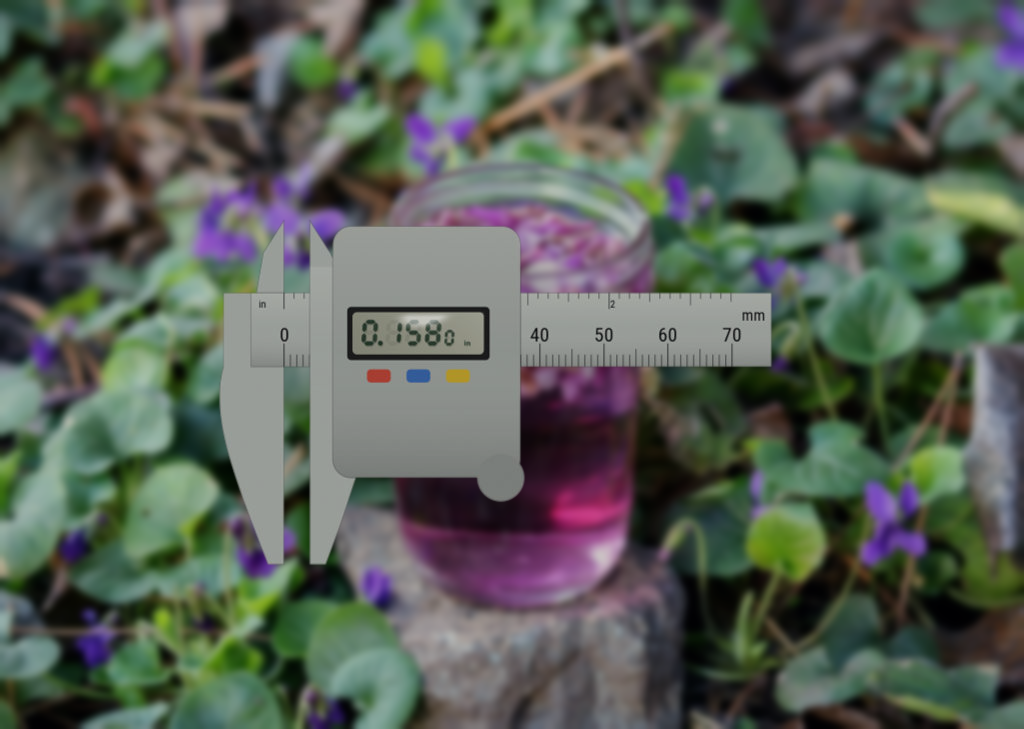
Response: 0.1580 (in)
